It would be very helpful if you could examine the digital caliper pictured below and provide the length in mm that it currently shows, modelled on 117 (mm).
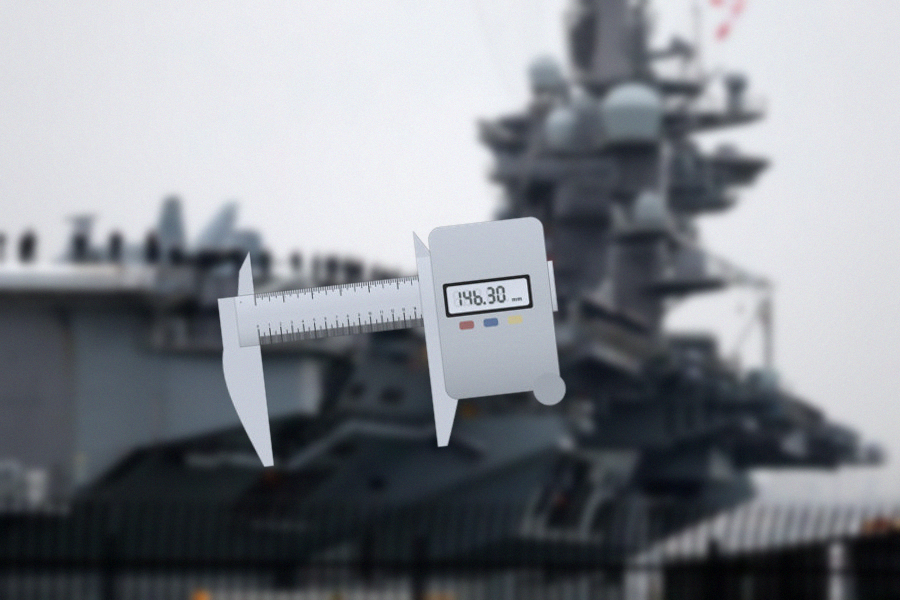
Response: 146.30 (mm)
